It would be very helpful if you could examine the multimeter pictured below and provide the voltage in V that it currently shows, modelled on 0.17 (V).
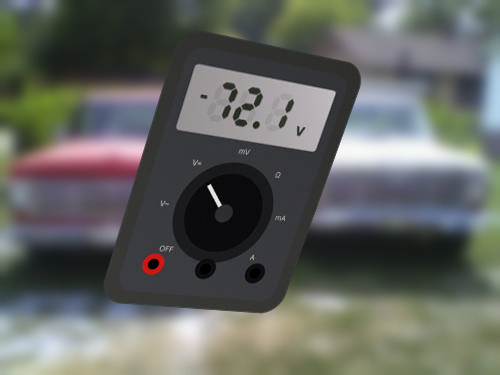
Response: -72.1 (V)
